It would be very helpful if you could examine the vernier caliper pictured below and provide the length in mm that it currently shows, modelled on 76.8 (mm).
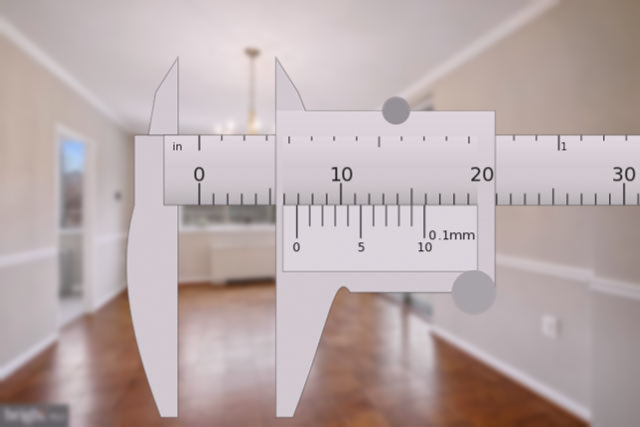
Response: 6.9 (mm)
